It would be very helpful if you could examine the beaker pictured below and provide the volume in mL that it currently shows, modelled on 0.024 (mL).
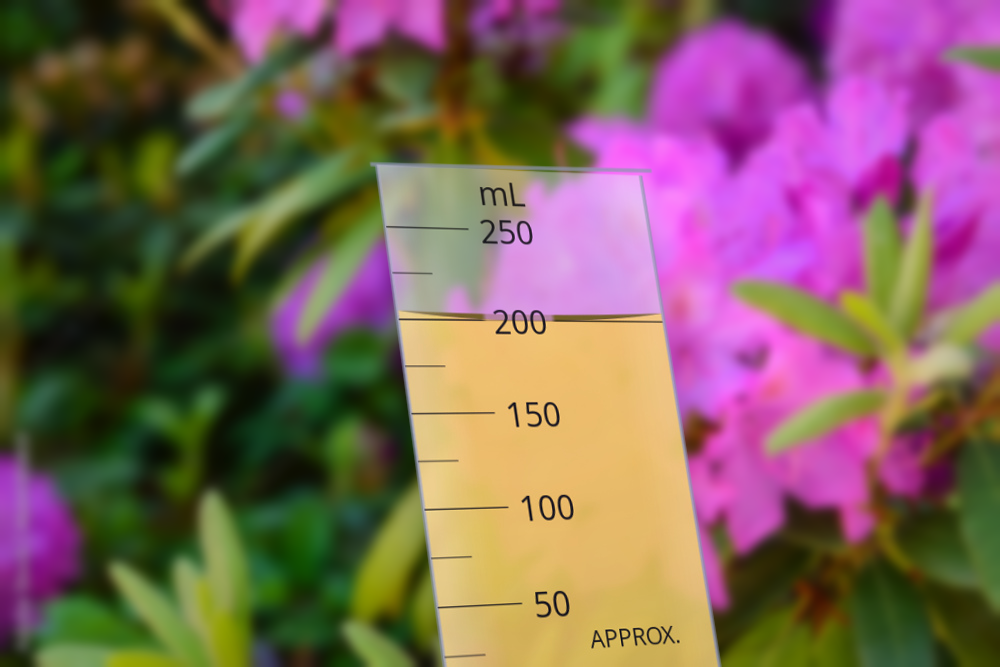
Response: 200 (mL)
